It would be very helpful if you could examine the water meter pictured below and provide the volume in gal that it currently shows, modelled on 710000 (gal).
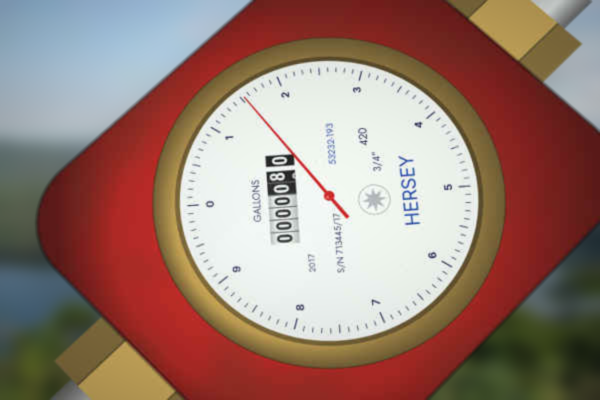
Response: 81.5 (gal)
